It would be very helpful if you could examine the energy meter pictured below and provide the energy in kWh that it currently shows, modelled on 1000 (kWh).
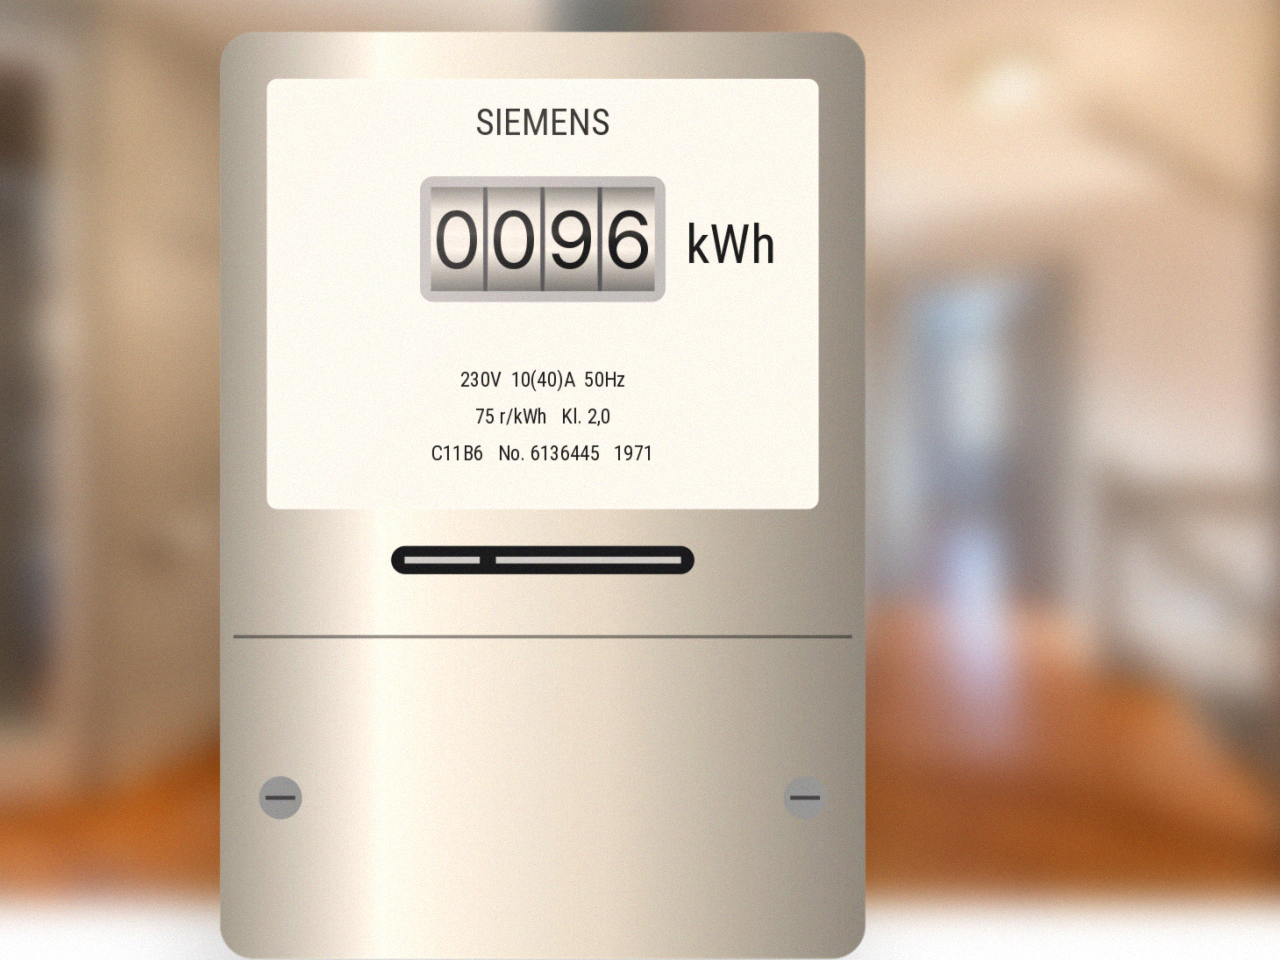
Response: 96 (kWh)
